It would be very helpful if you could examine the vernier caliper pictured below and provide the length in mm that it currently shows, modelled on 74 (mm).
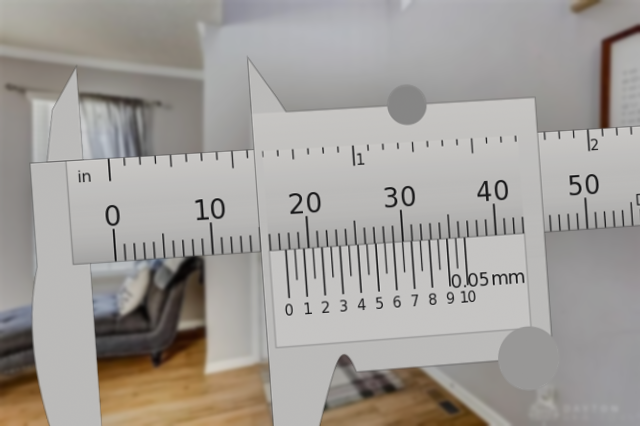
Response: 17.6 (mm)
